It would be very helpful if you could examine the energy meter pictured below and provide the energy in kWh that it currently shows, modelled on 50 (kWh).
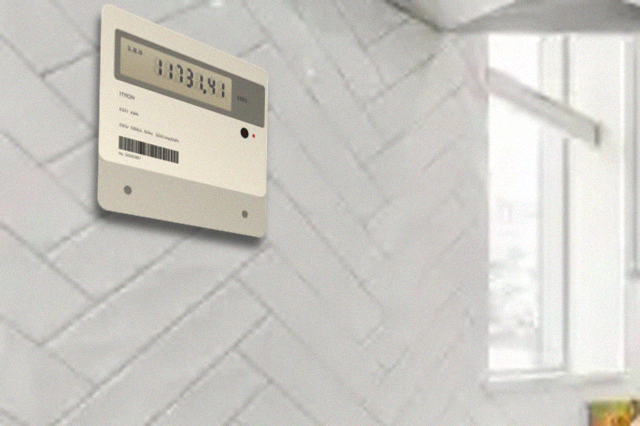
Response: 11731.41 (kWh)
